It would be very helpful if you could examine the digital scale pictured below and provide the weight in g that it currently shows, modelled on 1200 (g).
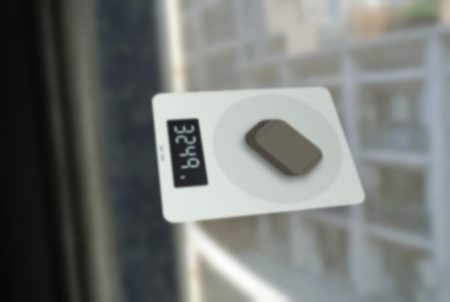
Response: 3249 (g)
